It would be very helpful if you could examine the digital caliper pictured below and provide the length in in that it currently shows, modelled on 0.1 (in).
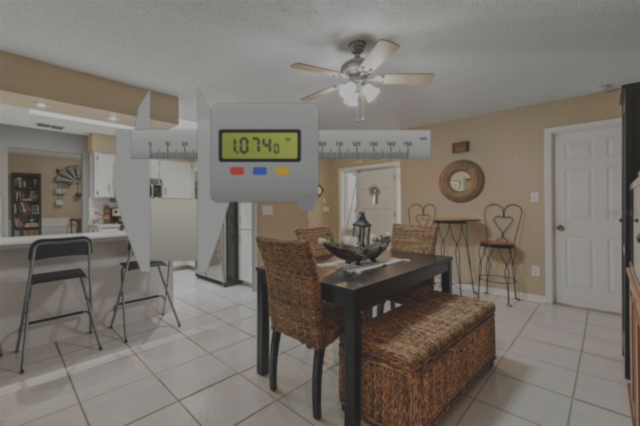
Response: 1.0740 (in)
